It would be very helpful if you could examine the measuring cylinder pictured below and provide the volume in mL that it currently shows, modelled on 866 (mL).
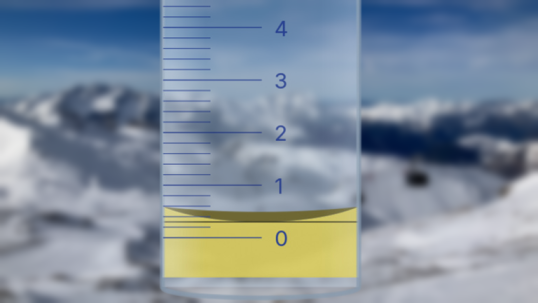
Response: 0.3 (mL)
